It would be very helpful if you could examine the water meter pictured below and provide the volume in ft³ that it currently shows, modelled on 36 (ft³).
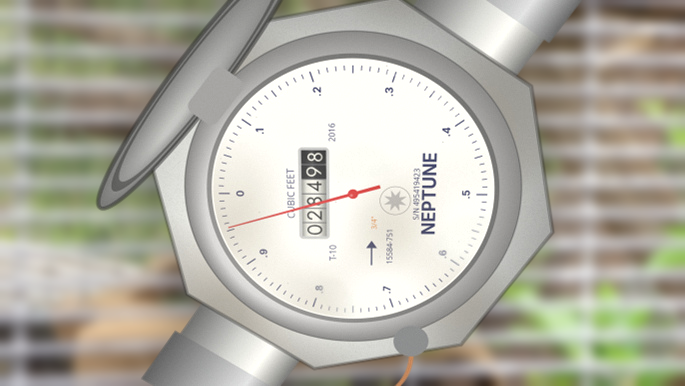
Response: 28497.95 (ft³)
